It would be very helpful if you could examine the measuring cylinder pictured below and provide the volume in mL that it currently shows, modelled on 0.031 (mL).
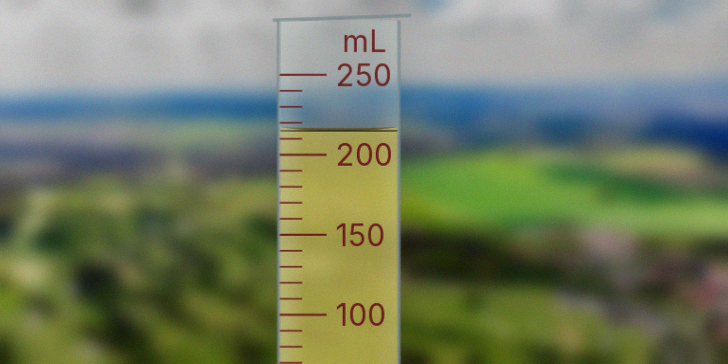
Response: 215 (mL)
